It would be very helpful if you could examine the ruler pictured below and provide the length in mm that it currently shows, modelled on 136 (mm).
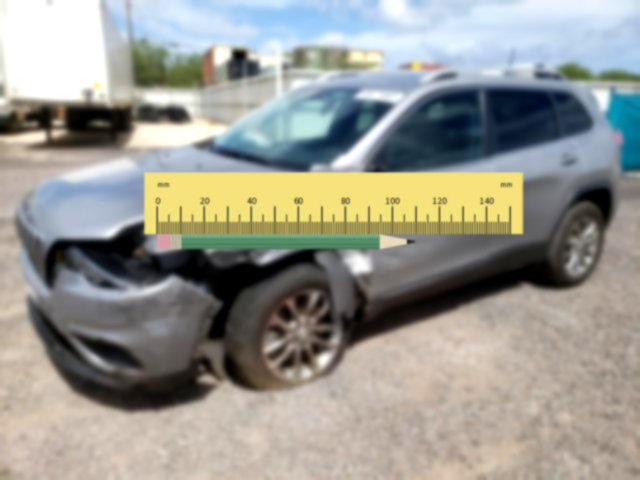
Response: 110 (mm)
